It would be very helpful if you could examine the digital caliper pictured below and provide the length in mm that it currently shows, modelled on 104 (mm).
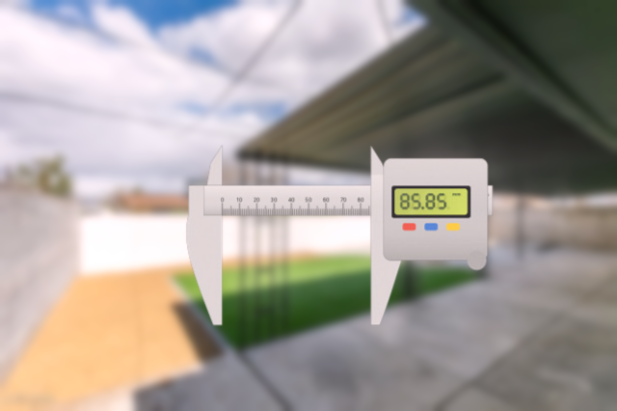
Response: 85.85 (mm)
